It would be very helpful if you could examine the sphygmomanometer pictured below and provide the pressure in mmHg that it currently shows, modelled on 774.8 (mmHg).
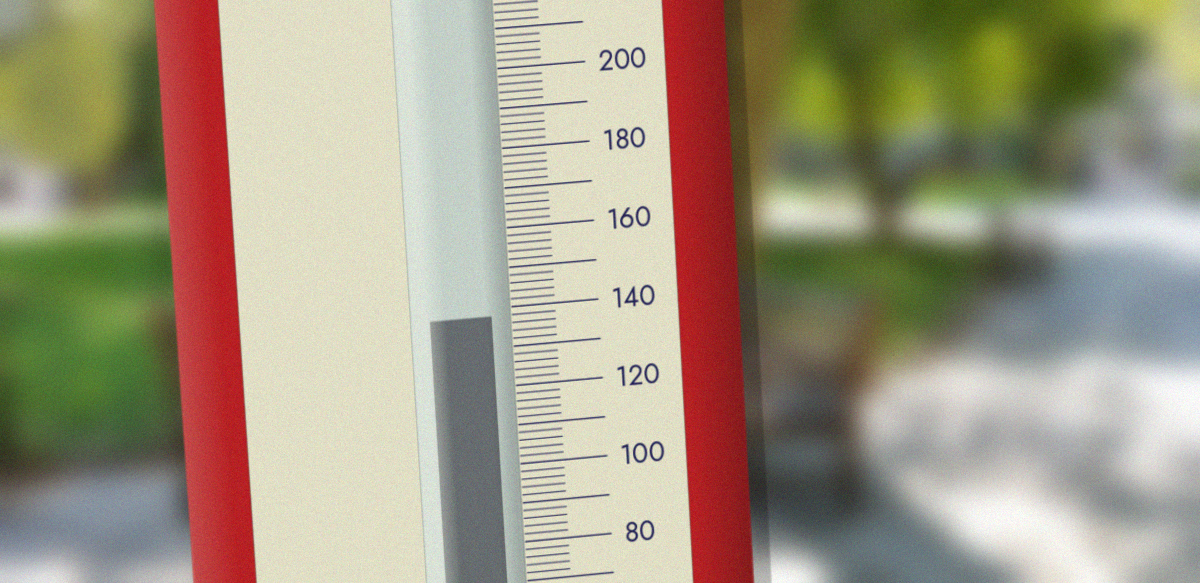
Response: 138 (mmHg)
